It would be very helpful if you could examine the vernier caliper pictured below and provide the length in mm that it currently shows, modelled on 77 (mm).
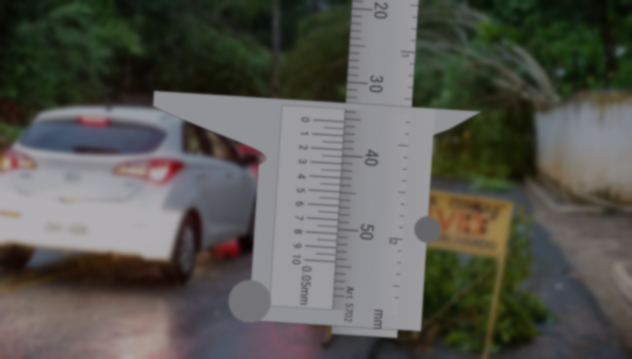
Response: 35.4 (mm)
